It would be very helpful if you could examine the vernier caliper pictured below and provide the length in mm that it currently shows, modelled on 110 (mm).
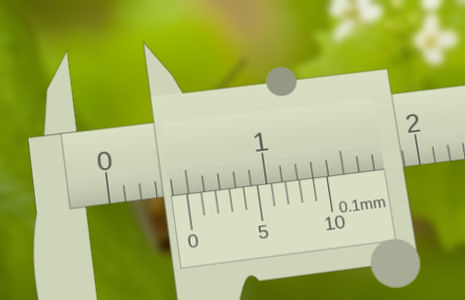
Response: 4.9 (mm)
